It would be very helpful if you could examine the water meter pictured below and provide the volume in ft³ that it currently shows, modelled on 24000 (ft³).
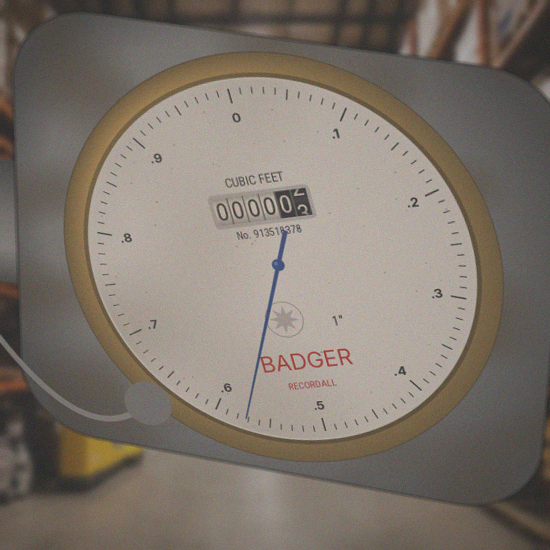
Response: 2.57 (ft³)
